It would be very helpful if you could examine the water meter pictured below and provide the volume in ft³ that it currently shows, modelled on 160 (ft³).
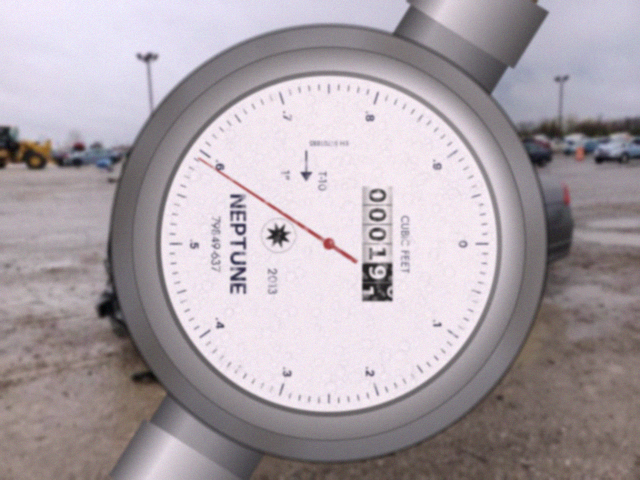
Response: 190.59 (ft³)
